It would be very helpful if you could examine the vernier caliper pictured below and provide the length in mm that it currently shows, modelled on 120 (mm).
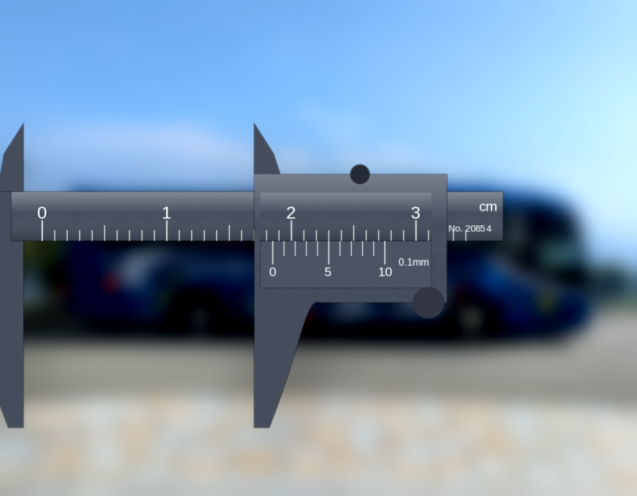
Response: 18.5 (mm)
